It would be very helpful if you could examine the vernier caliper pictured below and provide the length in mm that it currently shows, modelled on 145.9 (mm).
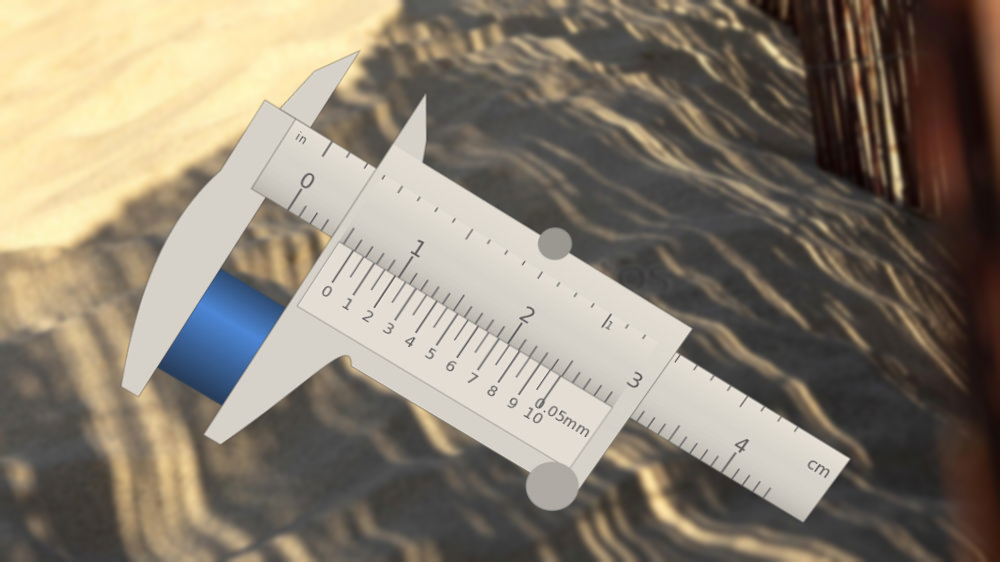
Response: 5.9 (mm)
